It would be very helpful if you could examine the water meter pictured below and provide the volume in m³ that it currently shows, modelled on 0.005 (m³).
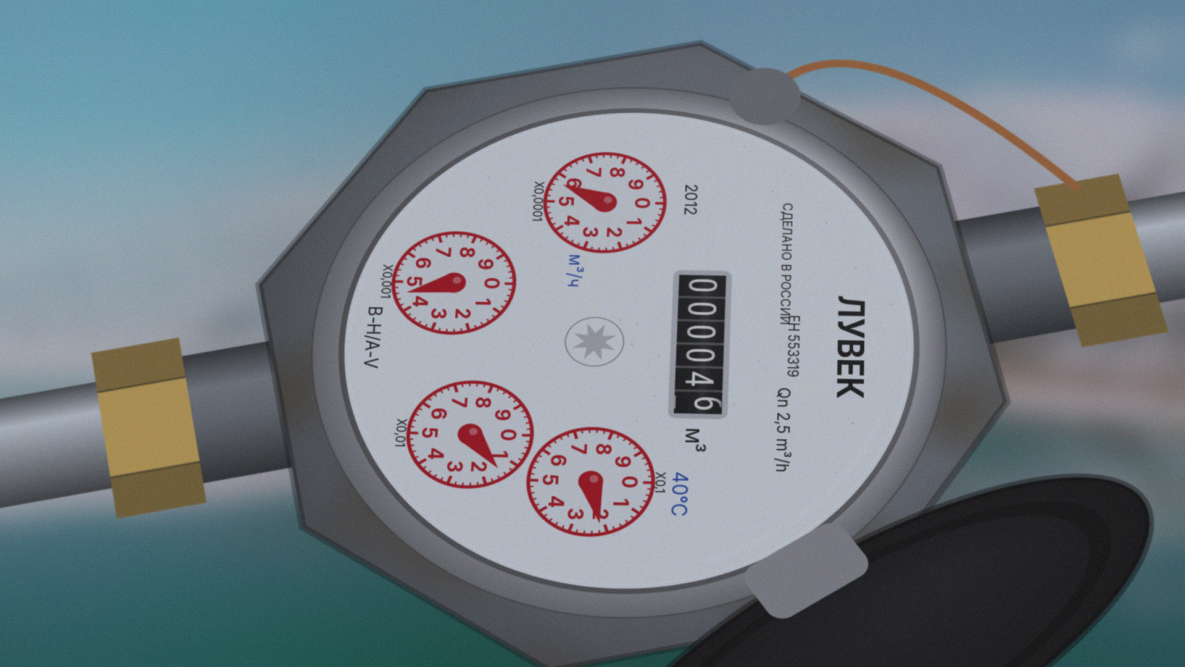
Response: 46.2145 (m³)
